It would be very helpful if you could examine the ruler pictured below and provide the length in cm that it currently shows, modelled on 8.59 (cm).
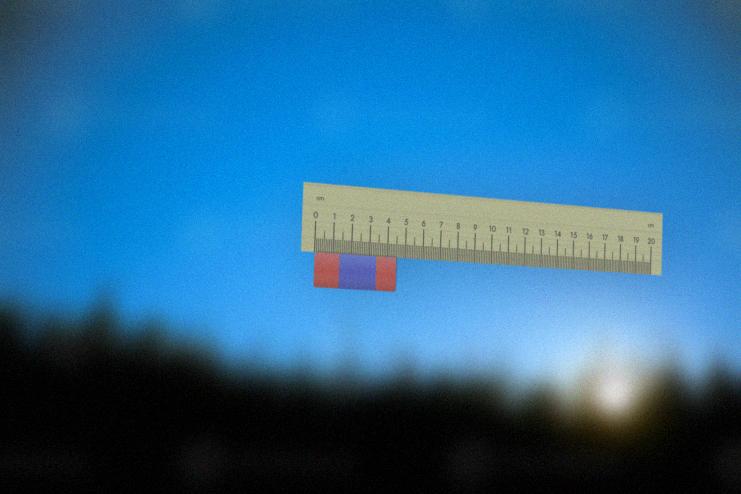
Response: 4.5 (cm)
